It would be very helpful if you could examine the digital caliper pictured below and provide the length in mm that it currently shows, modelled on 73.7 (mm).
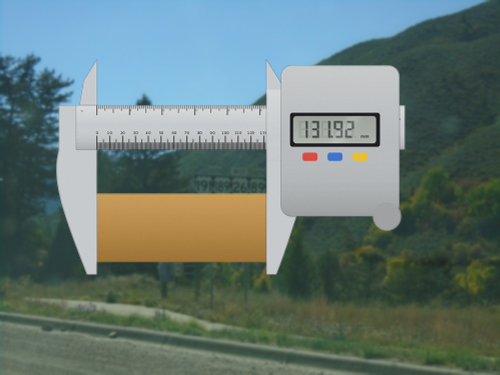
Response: 131.92 (mm)
